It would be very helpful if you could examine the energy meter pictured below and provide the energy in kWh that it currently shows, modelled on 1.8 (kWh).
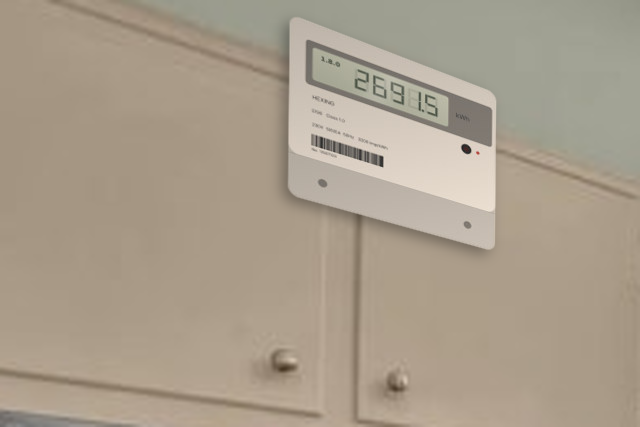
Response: 2691.5 (kWh)
